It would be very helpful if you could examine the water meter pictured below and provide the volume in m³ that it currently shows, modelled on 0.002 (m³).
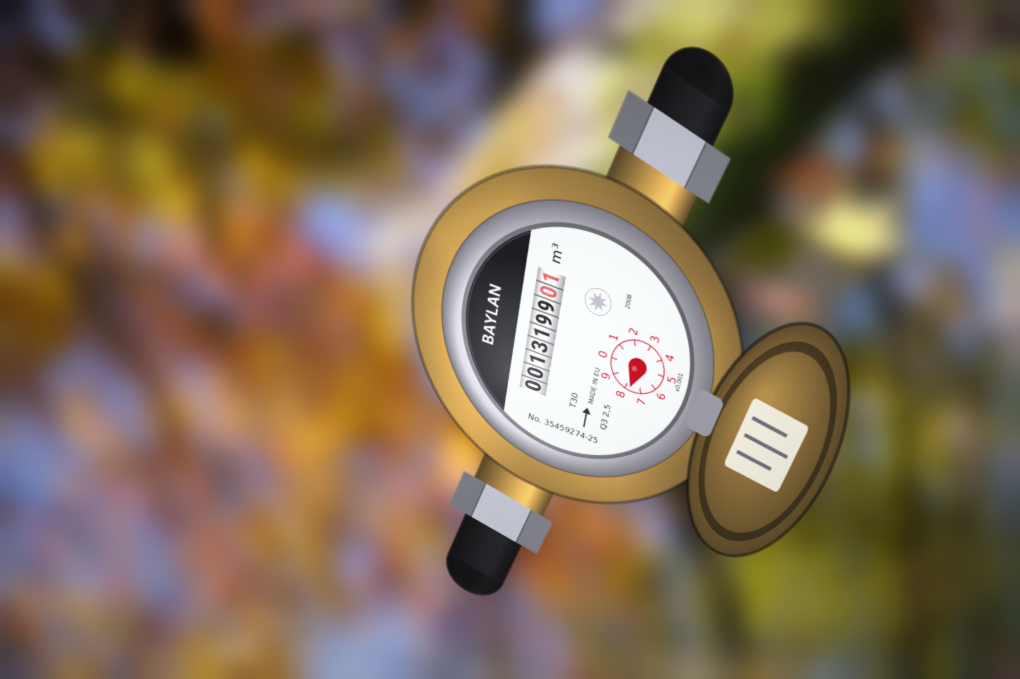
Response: 13199.017 (m³)
